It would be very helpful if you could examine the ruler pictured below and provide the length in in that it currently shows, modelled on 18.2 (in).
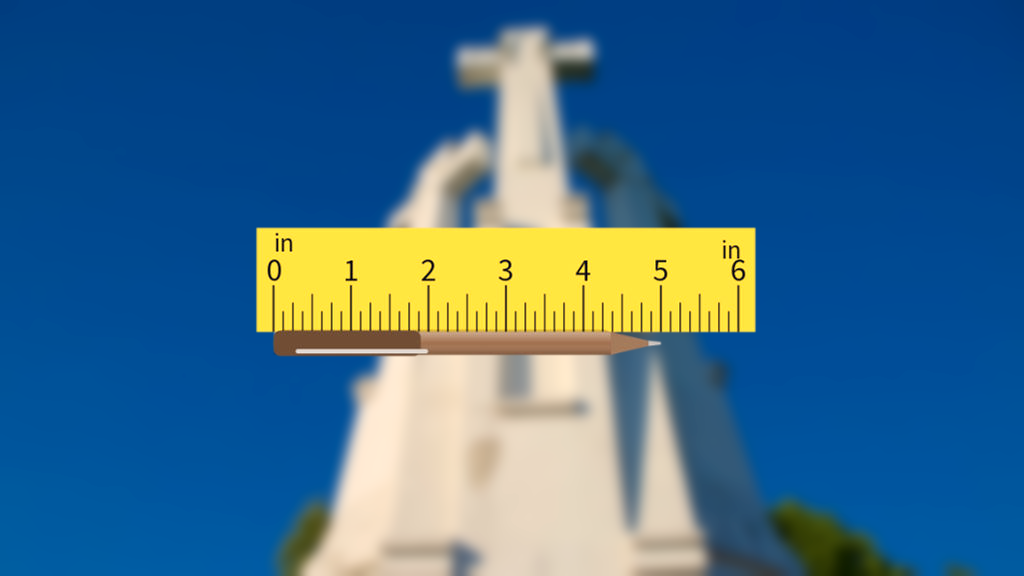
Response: 5 (in)
